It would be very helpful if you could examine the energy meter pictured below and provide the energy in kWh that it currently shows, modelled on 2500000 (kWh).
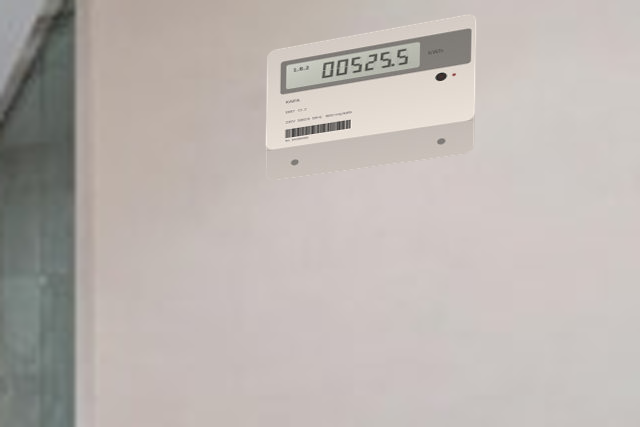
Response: 525.5 (kWh)
